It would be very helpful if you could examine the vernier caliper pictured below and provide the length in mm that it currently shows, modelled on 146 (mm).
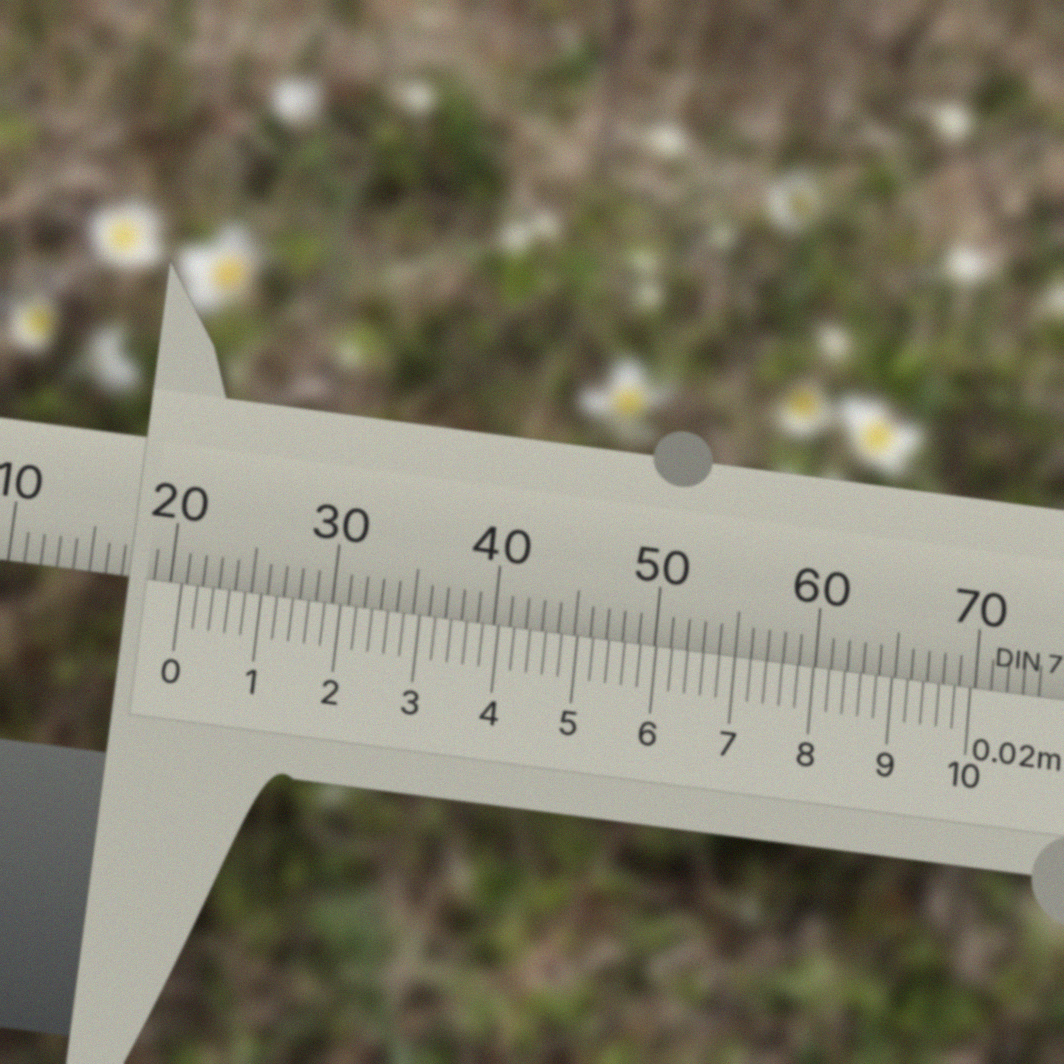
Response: 20.7 (mm)
